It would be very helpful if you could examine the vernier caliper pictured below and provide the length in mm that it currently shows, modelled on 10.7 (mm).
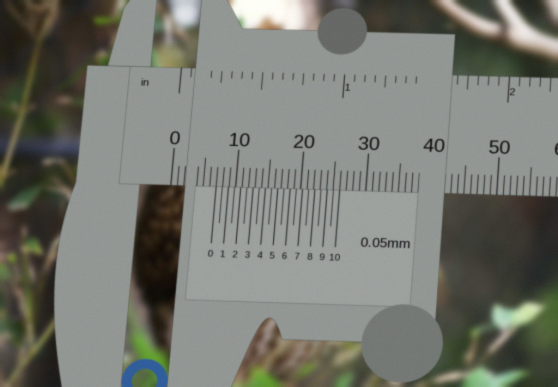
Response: 7.0 (mm)
